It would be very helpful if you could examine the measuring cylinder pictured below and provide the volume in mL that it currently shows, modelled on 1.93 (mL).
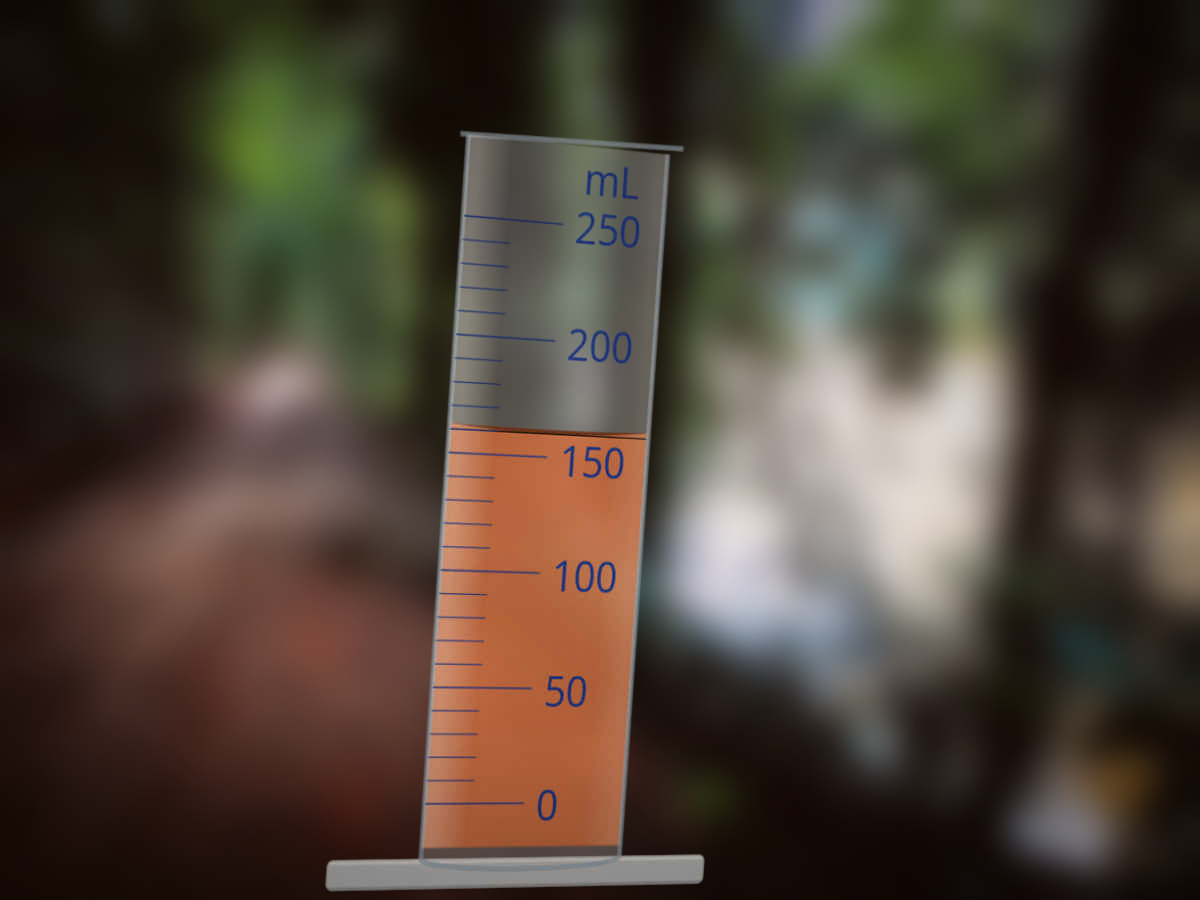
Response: 160 (mL)
